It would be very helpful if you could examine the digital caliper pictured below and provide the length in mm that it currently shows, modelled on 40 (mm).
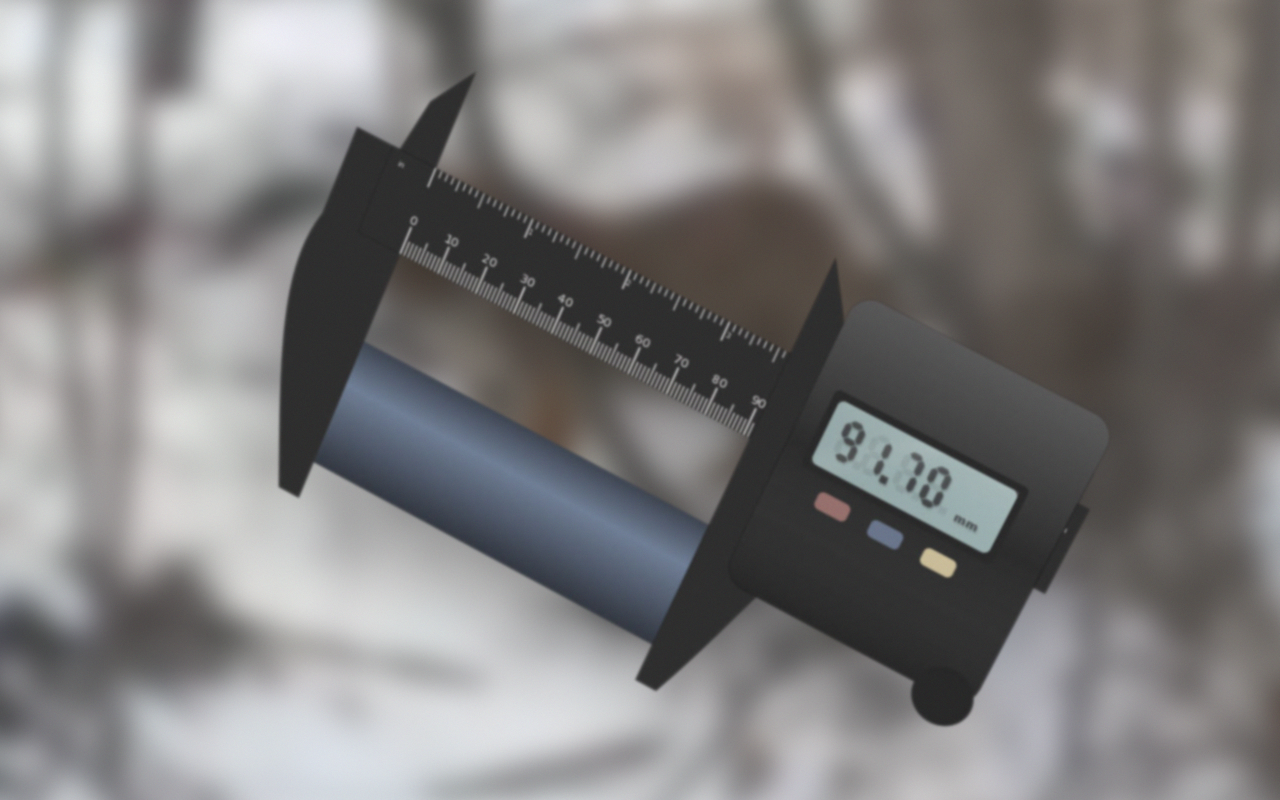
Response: 91.70 (mm)
